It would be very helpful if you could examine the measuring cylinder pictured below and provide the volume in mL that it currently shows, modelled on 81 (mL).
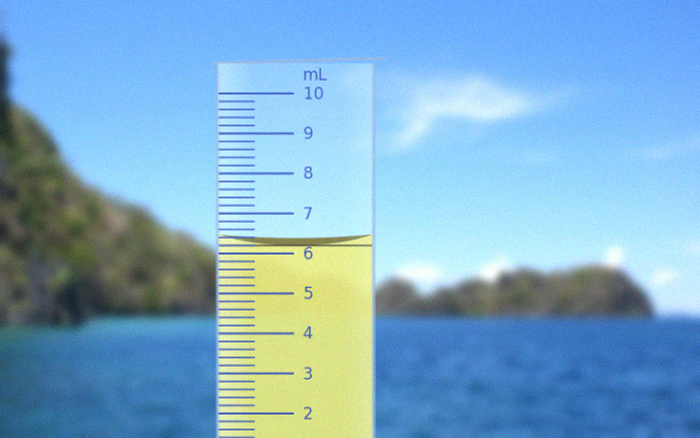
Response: 6.2 (mL)
